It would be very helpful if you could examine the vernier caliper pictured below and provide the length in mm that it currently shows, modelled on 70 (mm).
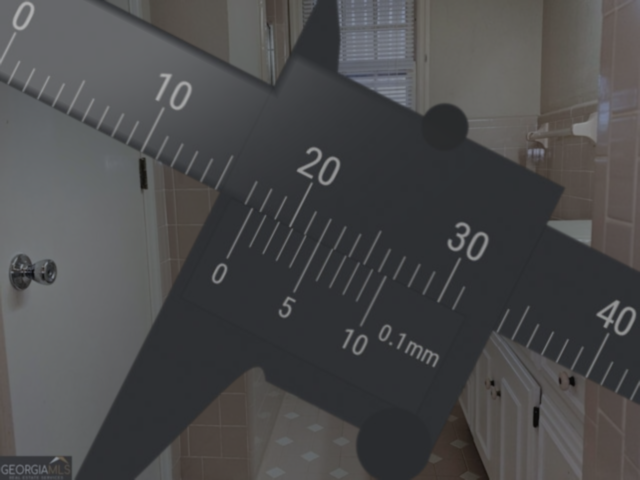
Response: 17.5 (mm)
